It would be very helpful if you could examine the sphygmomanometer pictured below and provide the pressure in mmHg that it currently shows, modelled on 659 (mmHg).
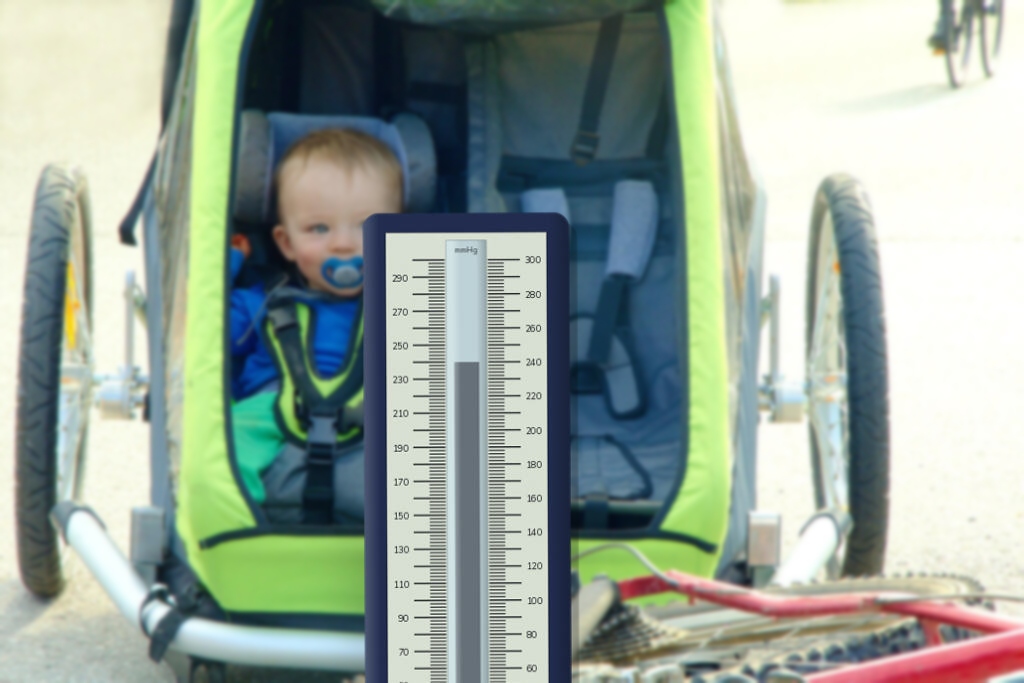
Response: 240 (mmHg)
